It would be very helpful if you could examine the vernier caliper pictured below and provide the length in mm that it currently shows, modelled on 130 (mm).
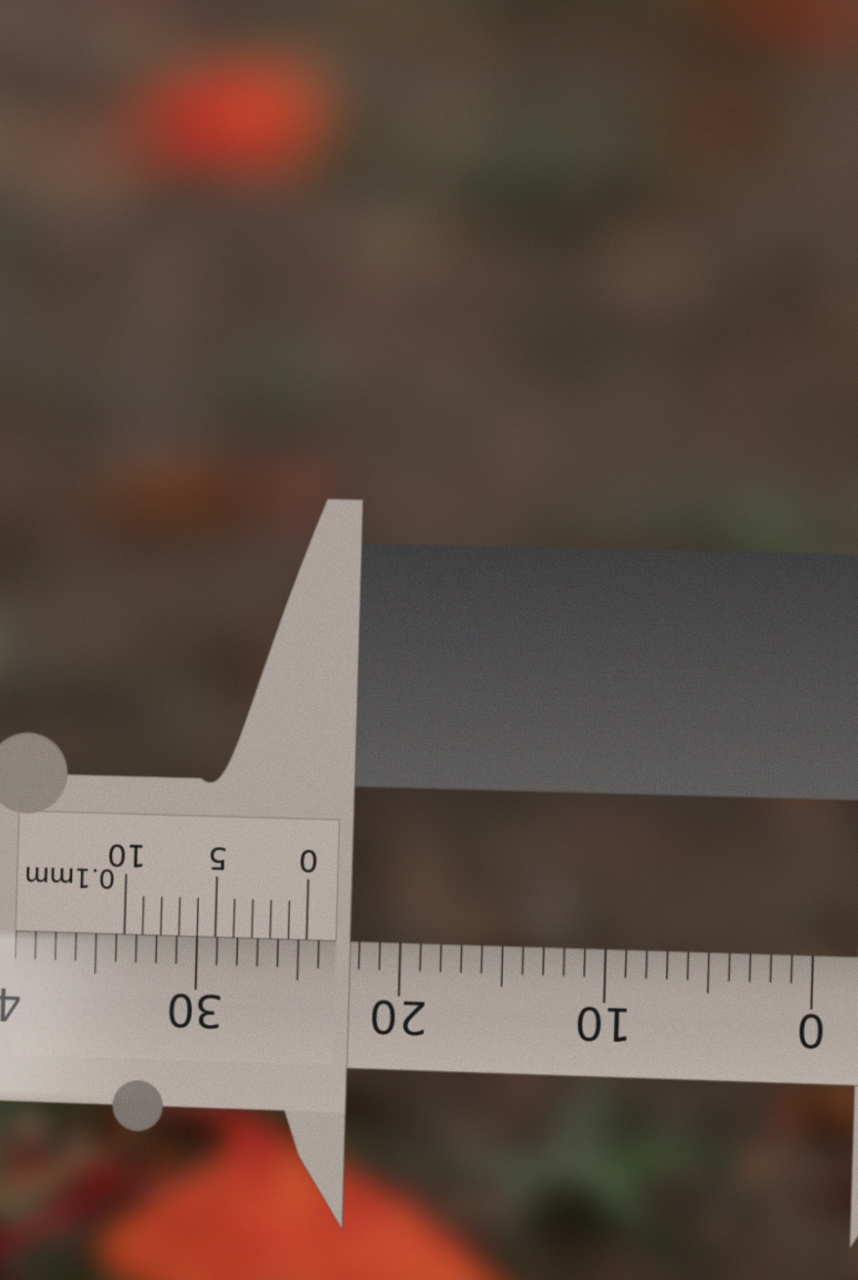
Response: 24.6 (mm)
